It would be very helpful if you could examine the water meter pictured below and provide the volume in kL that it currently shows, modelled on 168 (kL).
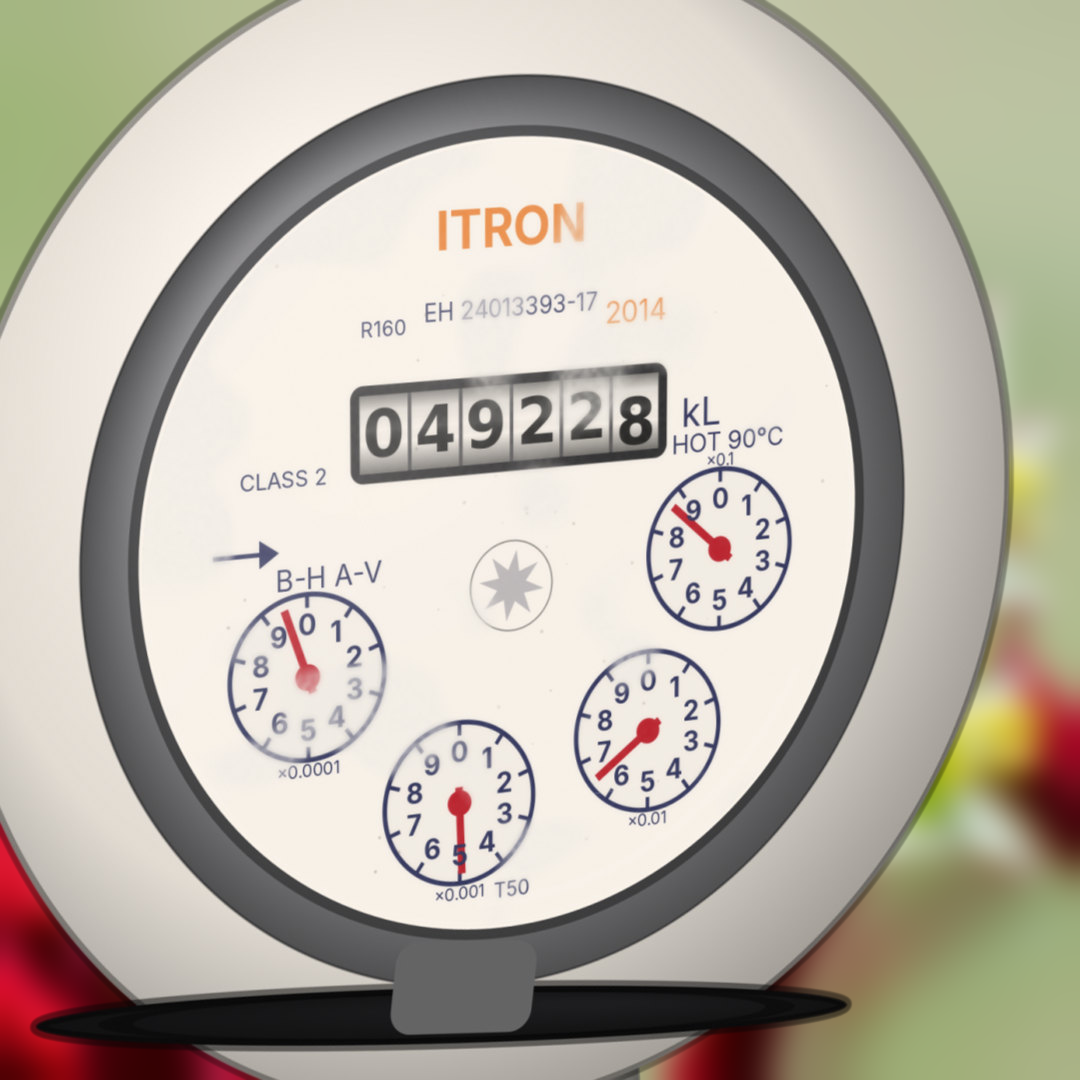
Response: 49227.8649 (kL)
